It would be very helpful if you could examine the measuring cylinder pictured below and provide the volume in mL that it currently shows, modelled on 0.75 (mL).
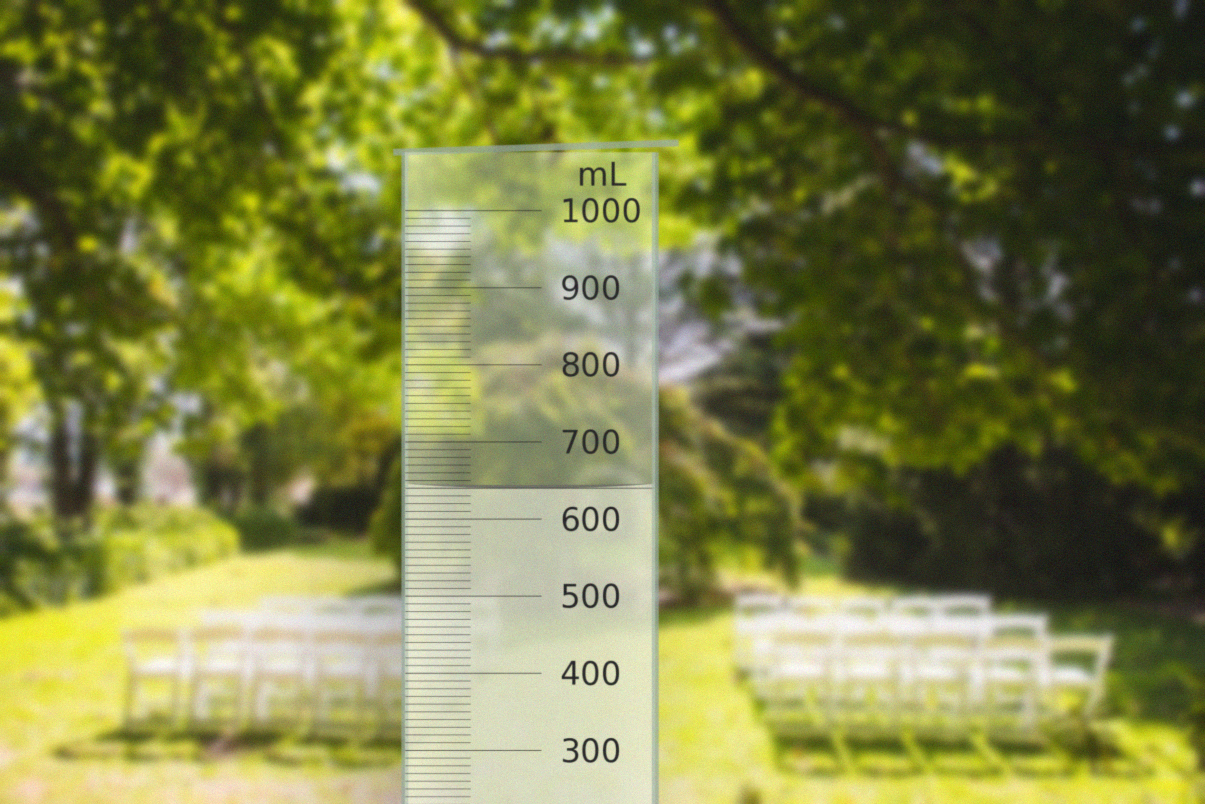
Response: 640 (mL)
